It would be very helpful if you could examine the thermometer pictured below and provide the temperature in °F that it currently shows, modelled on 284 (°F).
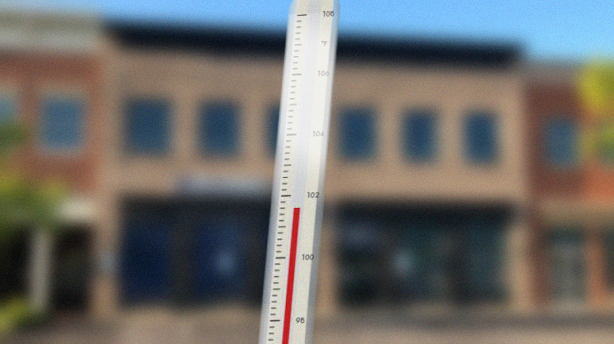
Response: 101.6 (°F)
